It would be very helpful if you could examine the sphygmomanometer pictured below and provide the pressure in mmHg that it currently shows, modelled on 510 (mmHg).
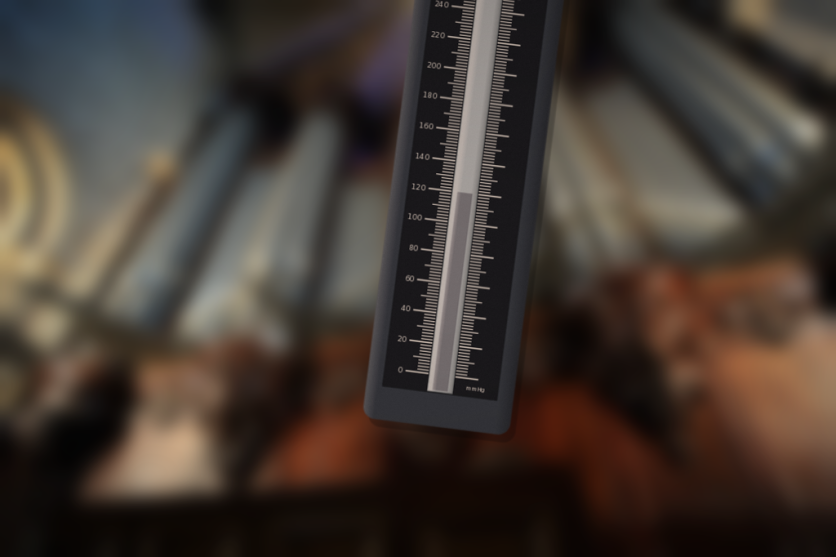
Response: 120 (mmHg)
